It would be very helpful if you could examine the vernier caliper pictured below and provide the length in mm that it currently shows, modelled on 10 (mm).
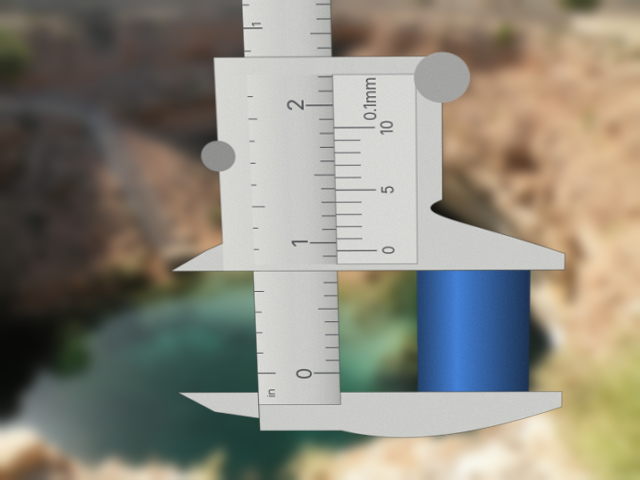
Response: 9.4 (mm)
